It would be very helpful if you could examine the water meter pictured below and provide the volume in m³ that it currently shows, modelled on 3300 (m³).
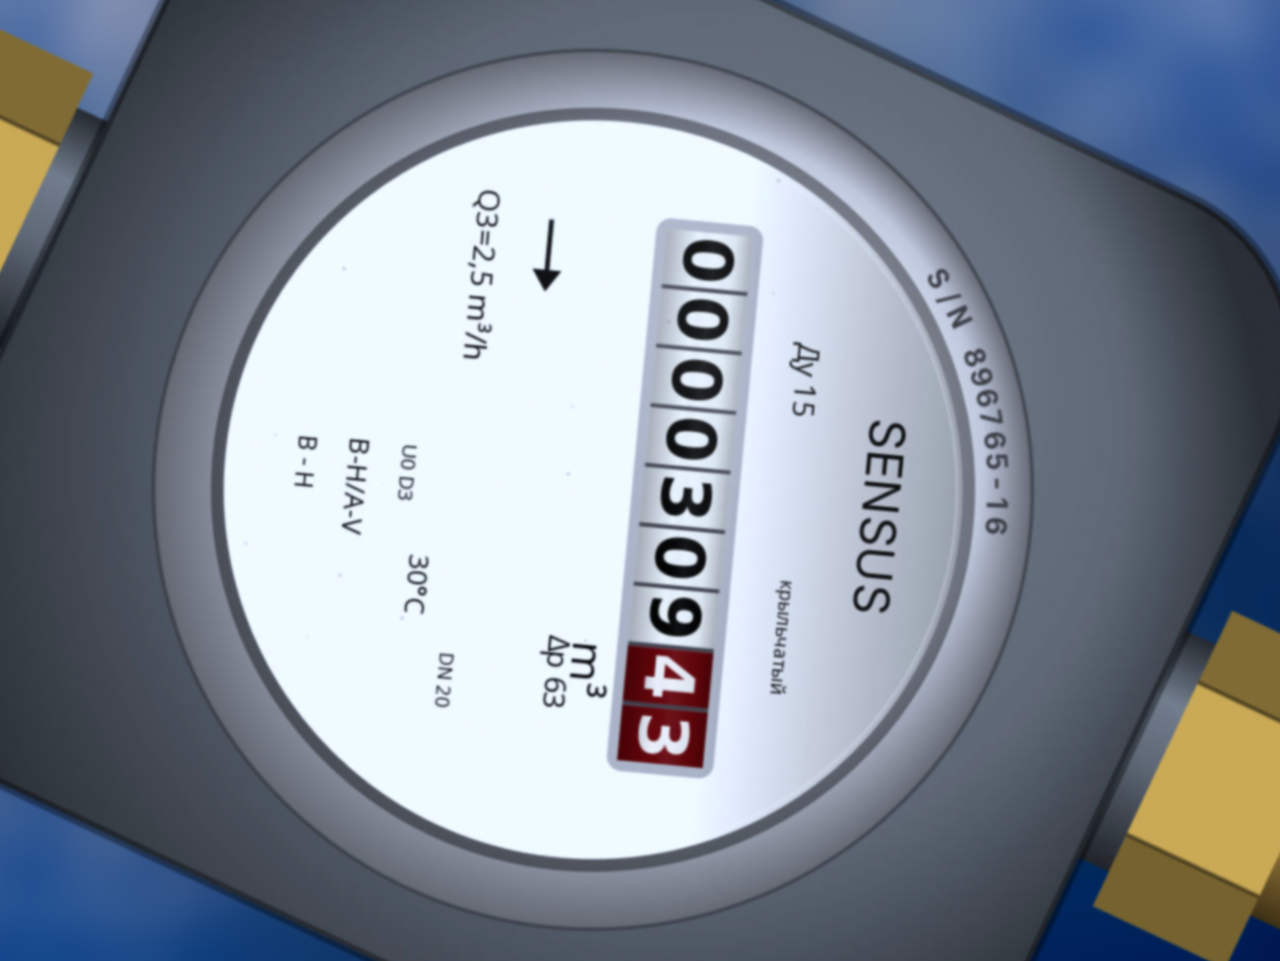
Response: 309.43 (m³)
